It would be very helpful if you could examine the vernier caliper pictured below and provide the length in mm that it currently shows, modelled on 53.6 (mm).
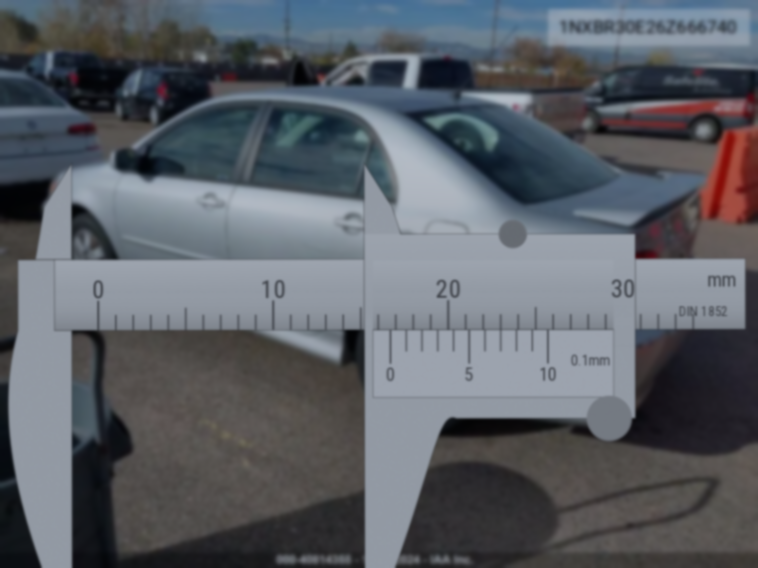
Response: 16.7 (mm)
